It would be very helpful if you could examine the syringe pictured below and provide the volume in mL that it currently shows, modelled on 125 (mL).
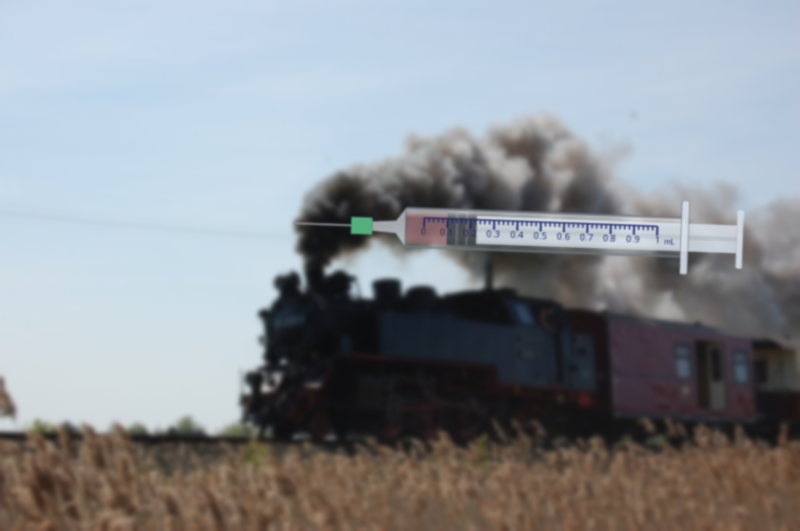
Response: 0.1 (mL)
